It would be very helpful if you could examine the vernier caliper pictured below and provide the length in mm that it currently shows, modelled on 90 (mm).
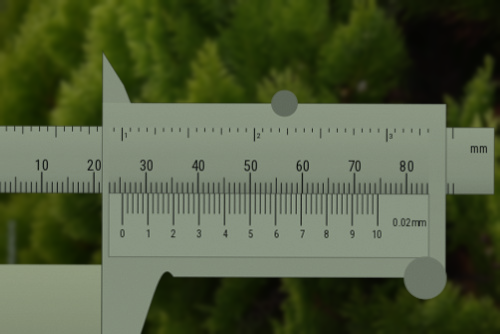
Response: 25.5 (mm)
